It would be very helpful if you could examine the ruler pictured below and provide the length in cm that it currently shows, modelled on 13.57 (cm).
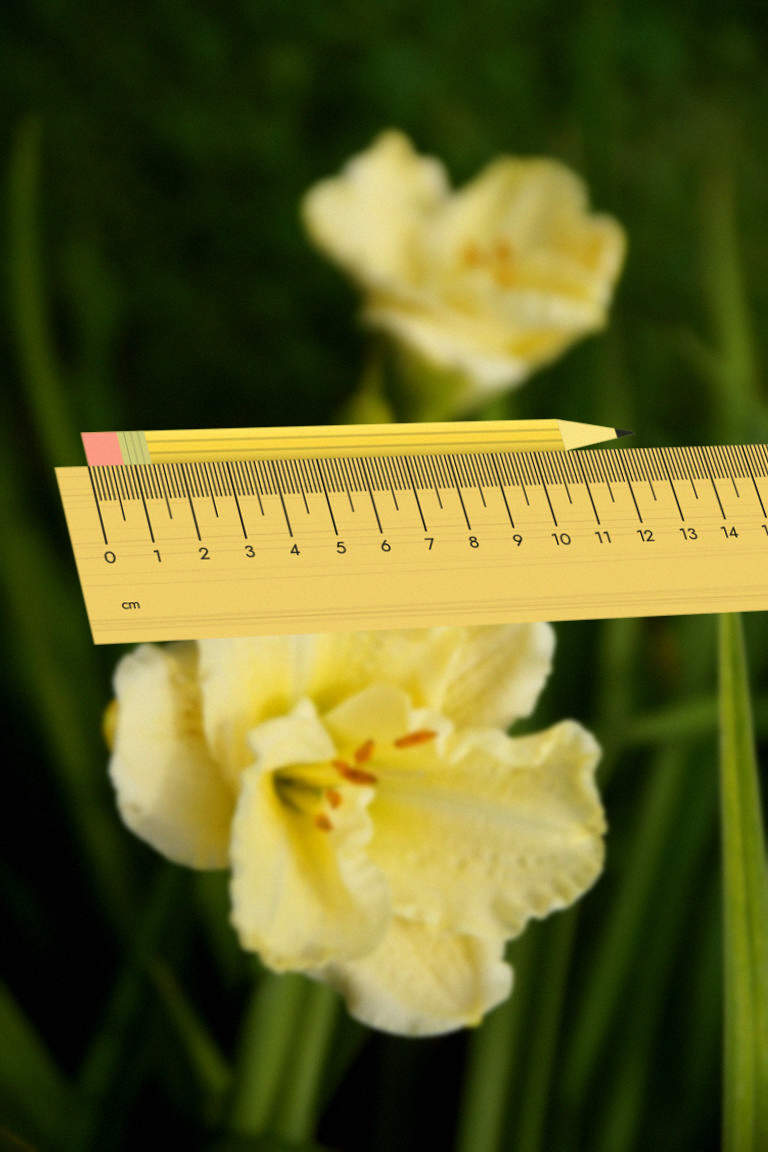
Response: 12.5 (cm)
